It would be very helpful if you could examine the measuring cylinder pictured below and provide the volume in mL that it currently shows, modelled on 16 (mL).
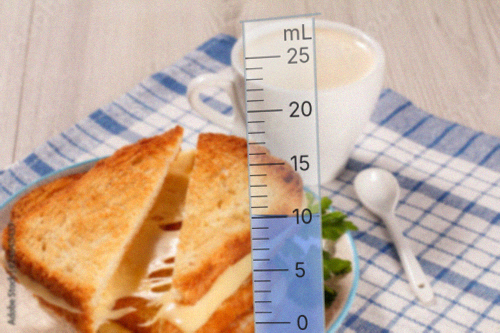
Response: 10 (mL)
